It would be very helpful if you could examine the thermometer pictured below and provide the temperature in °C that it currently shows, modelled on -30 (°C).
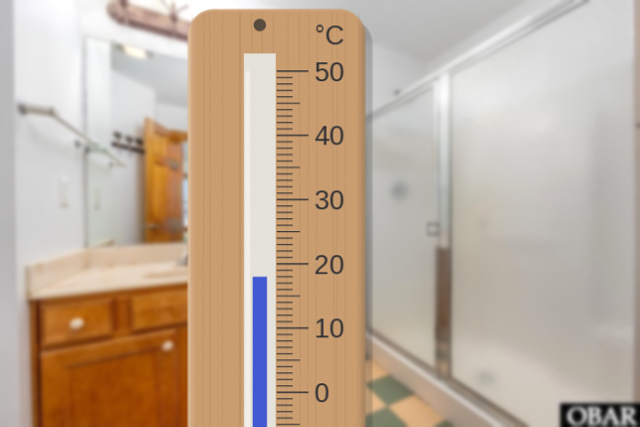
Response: 18 (°C)
